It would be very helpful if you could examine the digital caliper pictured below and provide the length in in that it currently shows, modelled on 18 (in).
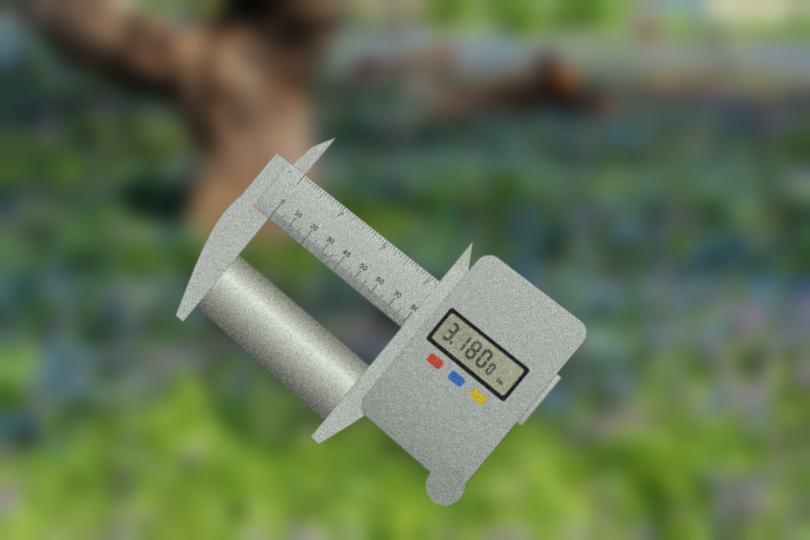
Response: 3.1800 (in)
